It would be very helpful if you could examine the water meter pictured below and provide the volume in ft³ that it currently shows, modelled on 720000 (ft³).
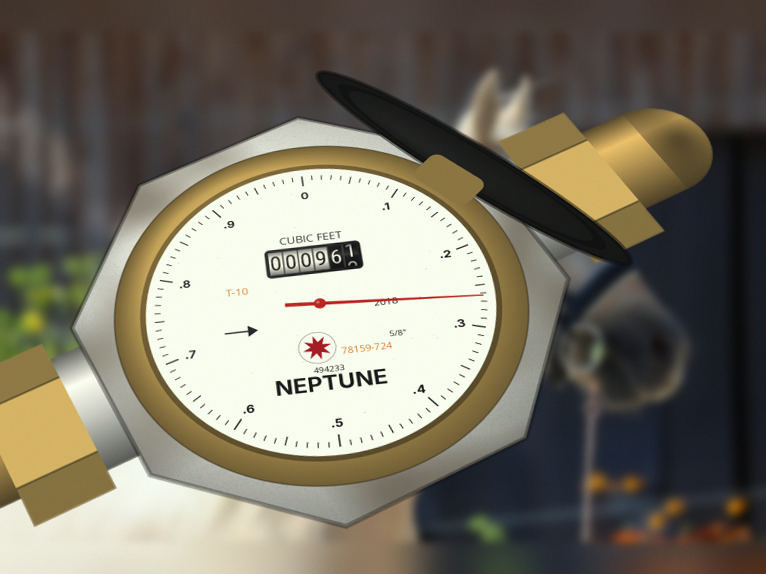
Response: 961.26 (ft³)
